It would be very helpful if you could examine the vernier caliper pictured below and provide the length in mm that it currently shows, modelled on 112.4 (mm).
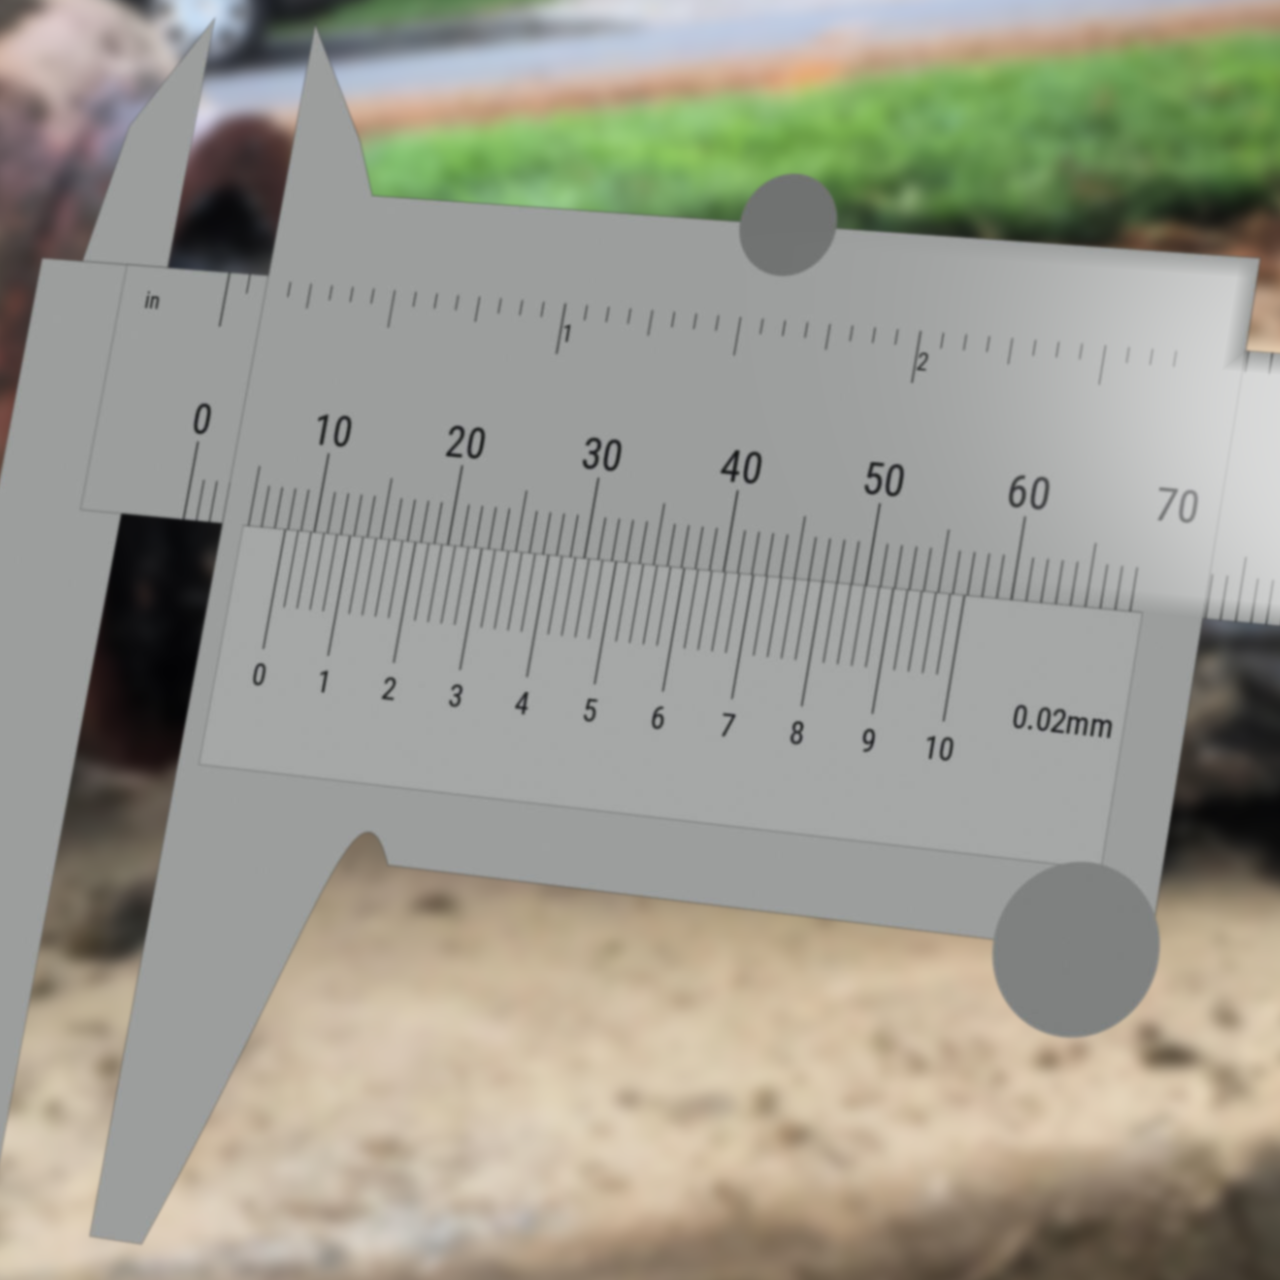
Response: 7.8 (mm)
